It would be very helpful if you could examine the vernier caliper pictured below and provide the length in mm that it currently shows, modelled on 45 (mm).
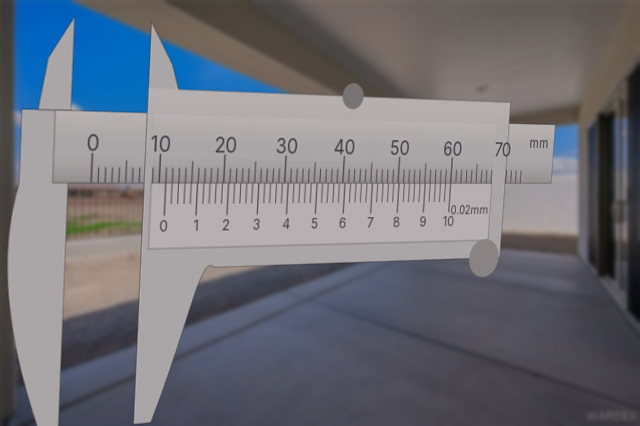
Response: 11.0 (mm)
